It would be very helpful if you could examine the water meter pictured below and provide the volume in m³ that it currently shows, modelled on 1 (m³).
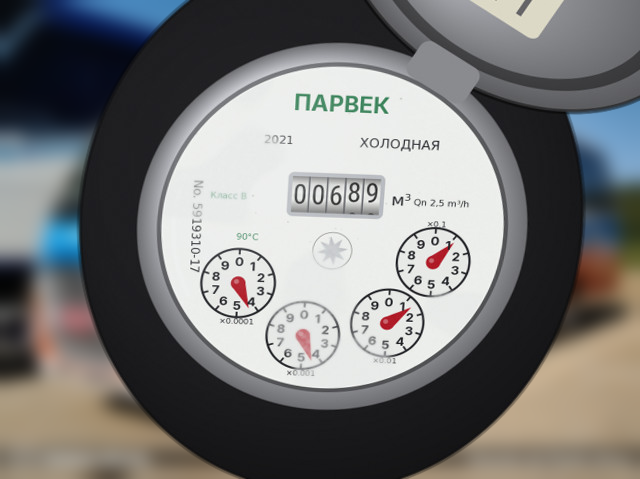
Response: 689.1144 (m³)
